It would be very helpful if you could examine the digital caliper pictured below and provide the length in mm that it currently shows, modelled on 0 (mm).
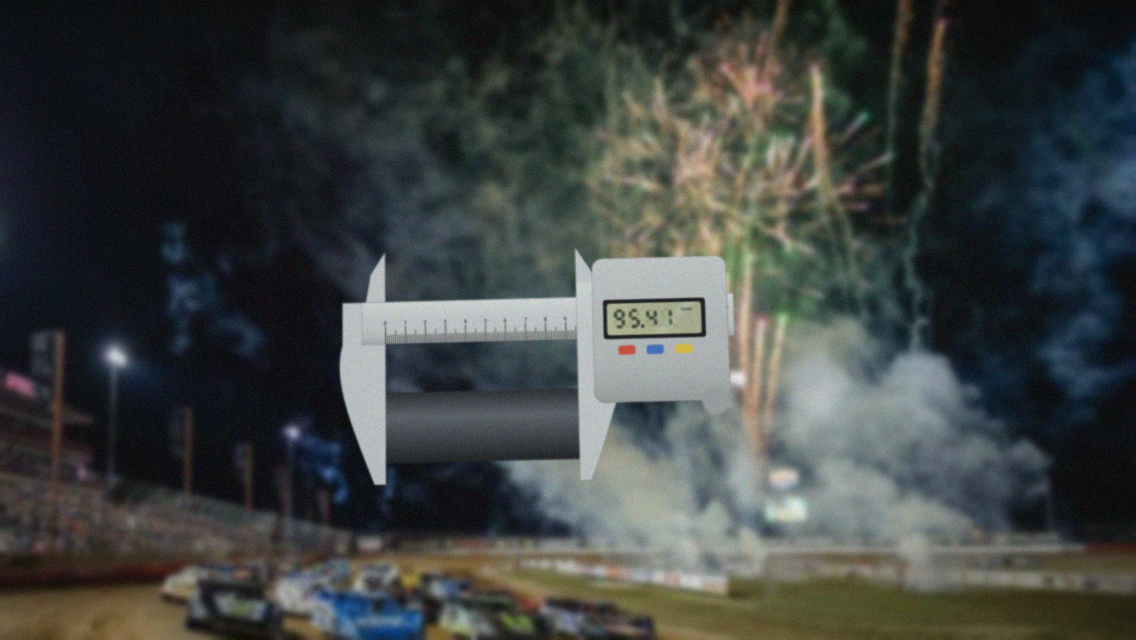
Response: 95.41 (mm)
